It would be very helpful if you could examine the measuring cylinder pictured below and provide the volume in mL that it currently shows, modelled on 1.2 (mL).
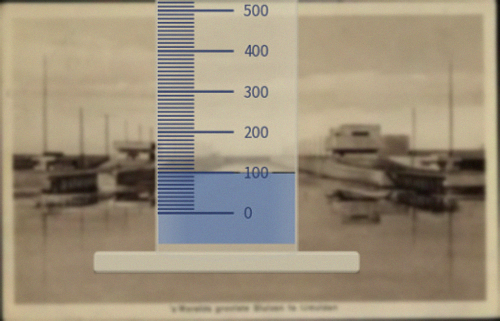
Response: 100 (mL)
